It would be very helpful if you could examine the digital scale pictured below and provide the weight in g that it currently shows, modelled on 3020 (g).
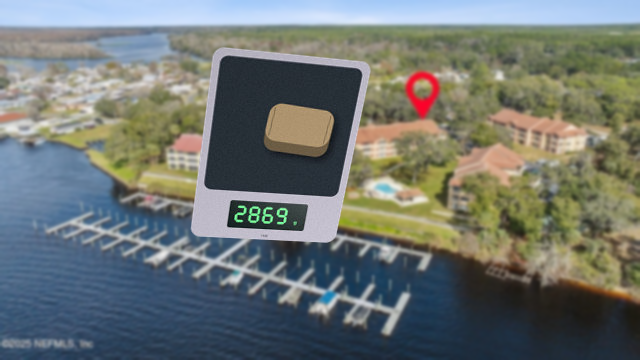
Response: 2869 (g)
